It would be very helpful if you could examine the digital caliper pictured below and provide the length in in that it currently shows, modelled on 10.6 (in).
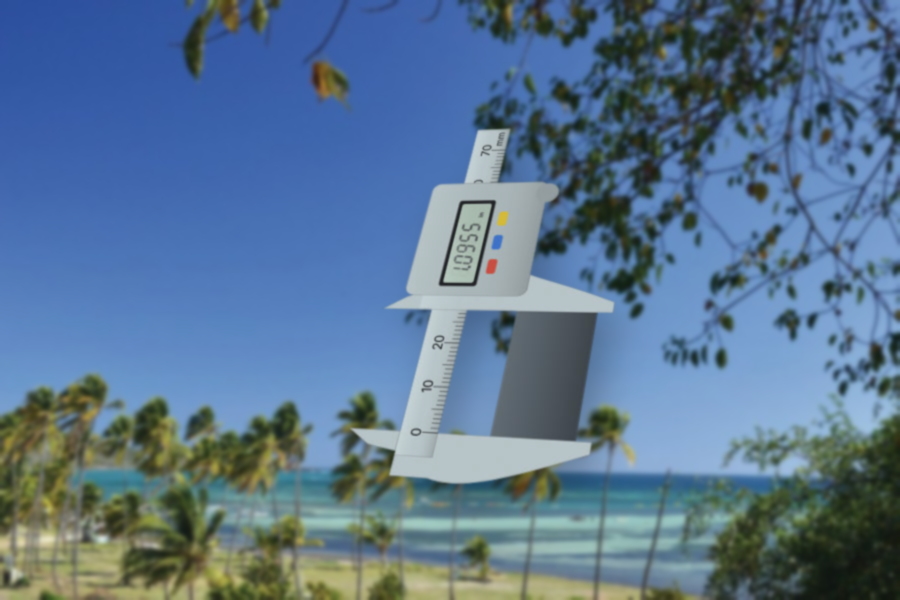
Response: 1.0955 (in)
